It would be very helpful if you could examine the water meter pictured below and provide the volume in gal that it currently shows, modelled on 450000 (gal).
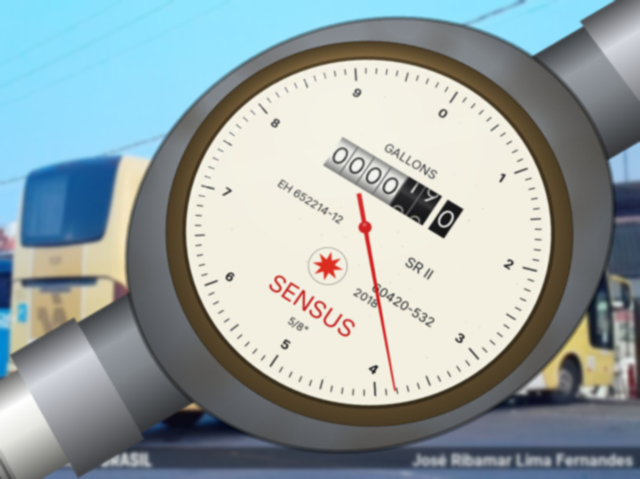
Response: 193.8 (gal)
